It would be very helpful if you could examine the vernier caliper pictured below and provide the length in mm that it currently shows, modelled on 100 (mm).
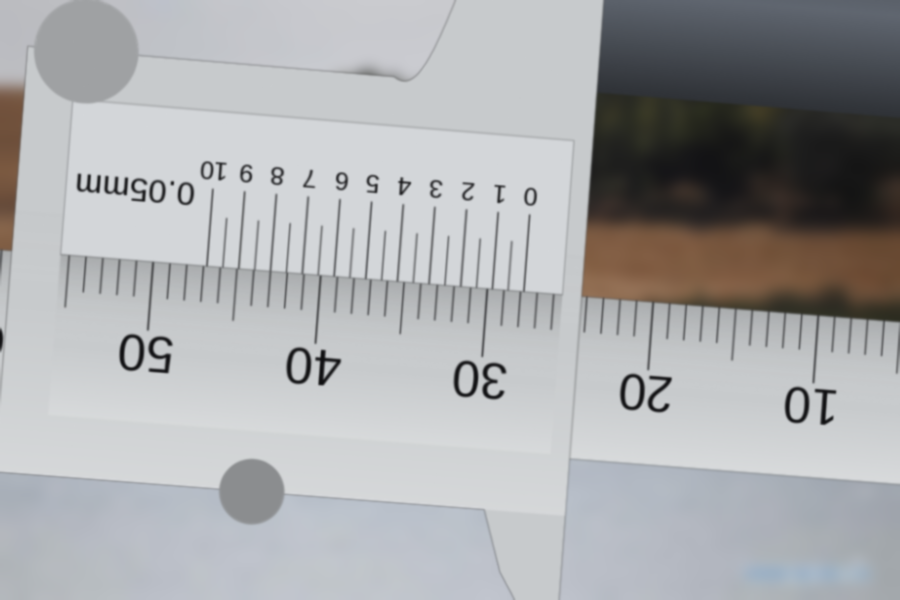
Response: 27.8 (mm)
